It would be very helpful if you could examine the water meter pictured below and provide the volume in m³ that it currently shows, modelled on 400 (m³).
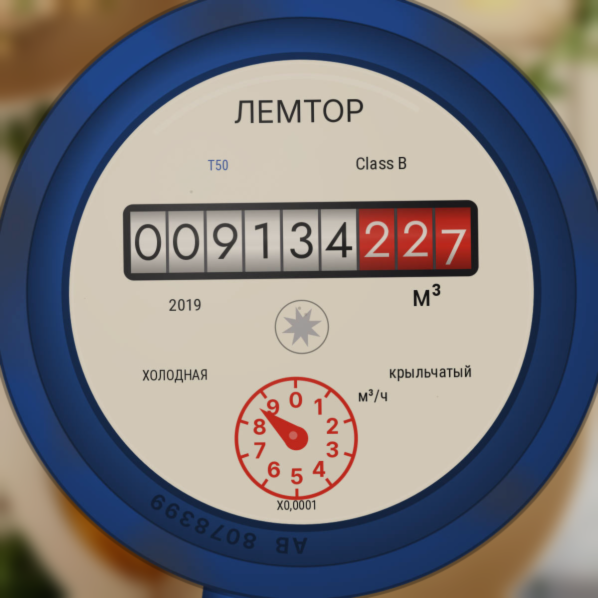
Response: 9134.2268 (m³)
